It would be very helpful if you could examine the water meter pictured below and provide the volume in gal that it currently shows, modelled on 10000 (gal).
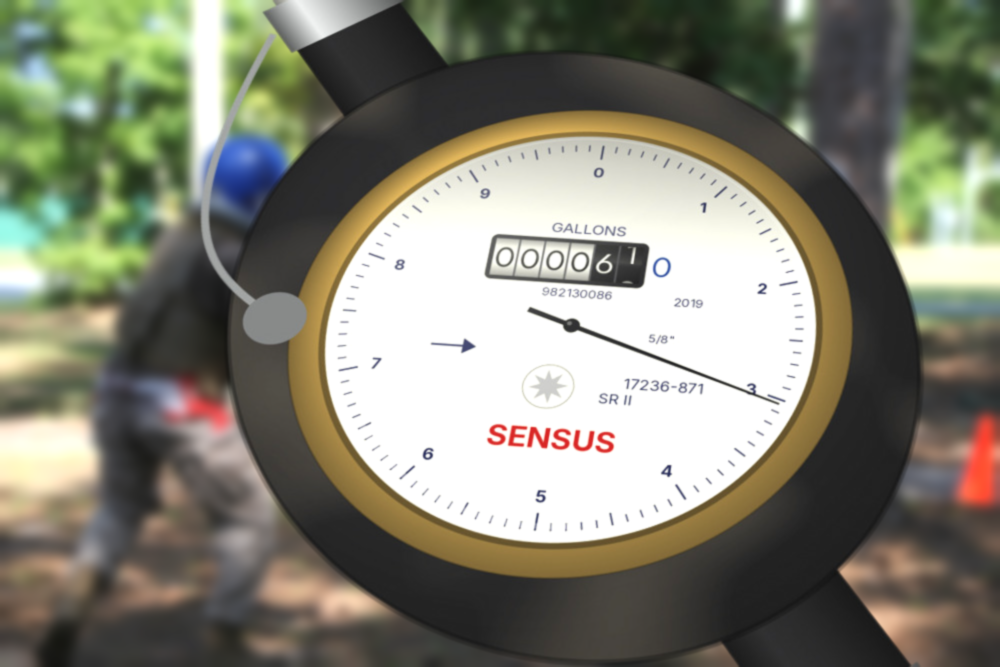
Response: 613.0 (gal)
